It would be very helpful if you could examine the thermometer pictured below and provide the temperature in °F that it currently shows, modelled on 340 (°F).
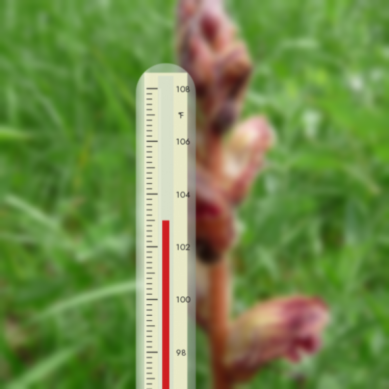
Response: 103 (°F)
